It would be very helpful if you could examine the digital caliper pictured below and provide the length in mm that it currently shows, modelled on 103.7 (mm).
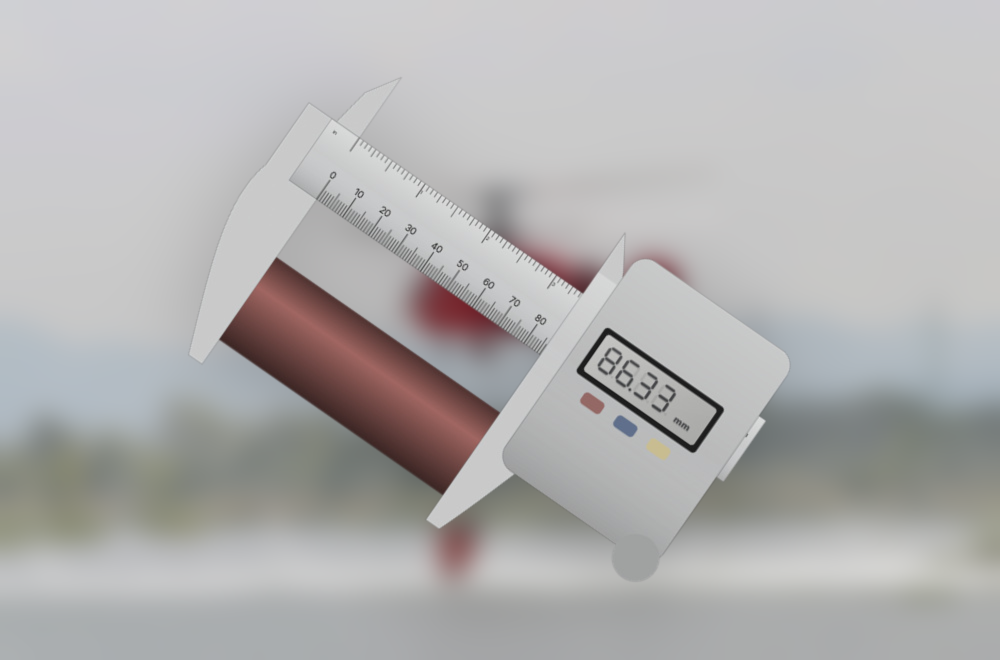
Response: 86.33 (mm)
